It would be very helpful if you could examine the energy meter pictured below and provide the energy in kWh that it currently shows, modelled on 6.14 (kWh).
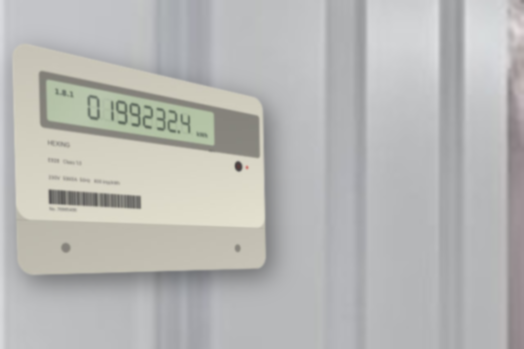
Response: 199232.4 (kWh)
